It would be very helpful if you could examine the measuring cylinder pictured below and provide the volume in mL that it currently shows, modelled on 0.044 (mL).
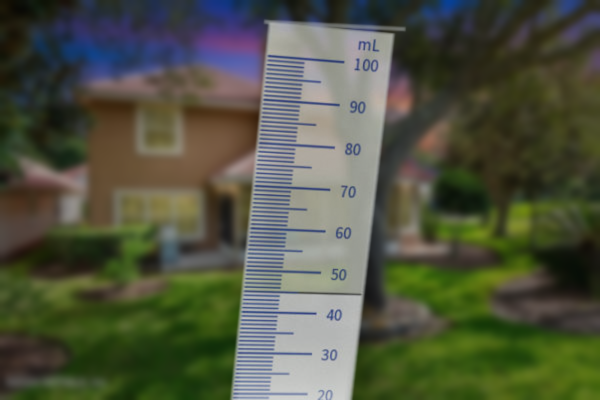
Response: 45 (mL)
